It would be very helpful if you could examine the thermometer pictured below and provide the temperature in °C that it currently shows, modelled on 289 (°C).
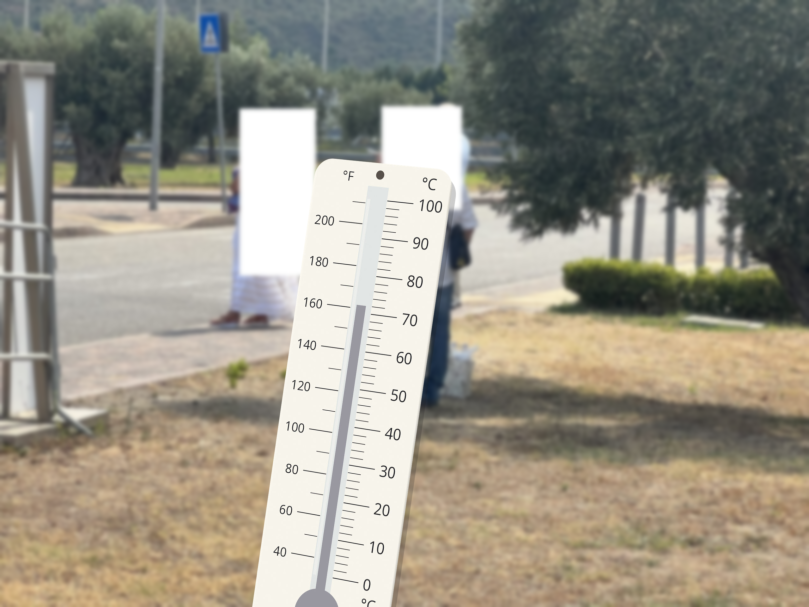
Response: 72 (°C)
